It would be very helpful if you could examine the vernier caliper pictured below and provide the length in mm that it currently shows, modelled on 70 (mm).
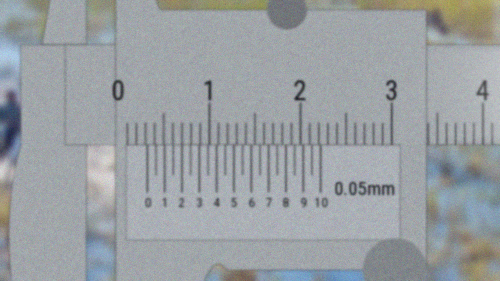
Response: 3.2 (mm)
